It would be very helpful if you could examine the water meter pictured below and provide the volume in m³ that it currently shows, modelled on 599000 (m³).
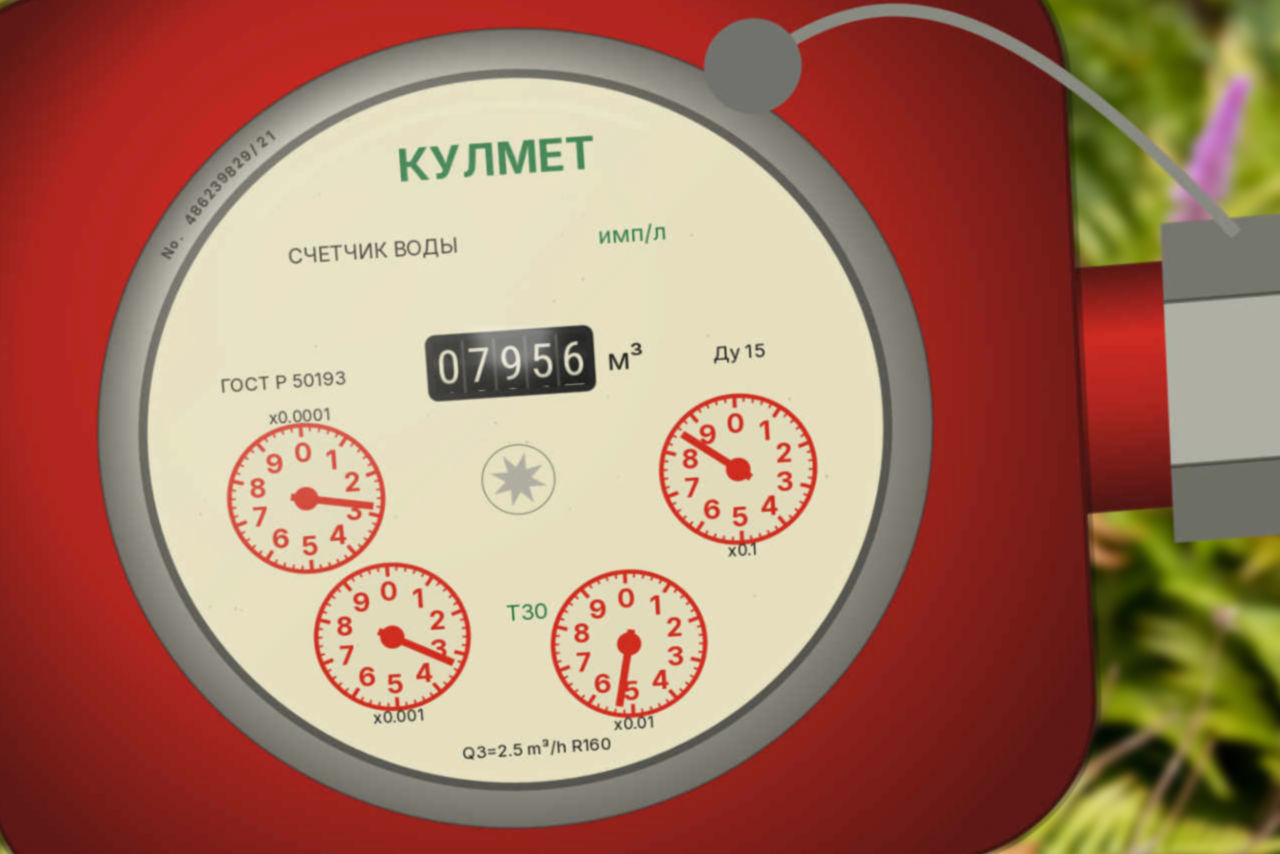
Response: 7956.8532 (m³)
